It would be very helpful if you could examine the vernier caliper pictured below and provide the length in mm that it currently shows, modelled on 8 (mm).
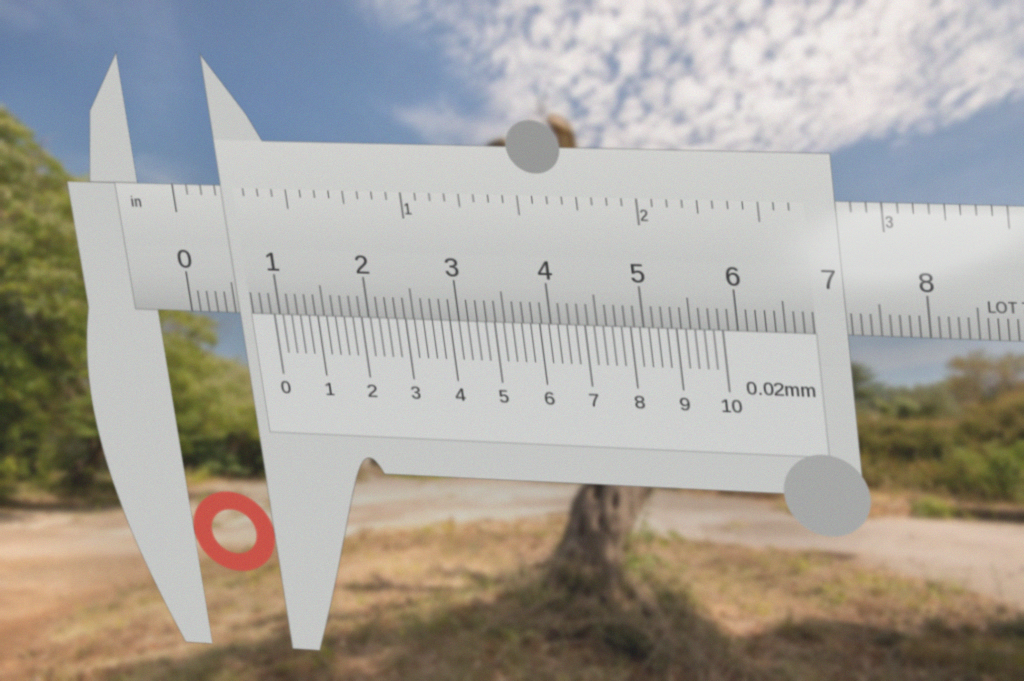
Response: 9.4 (mm)
